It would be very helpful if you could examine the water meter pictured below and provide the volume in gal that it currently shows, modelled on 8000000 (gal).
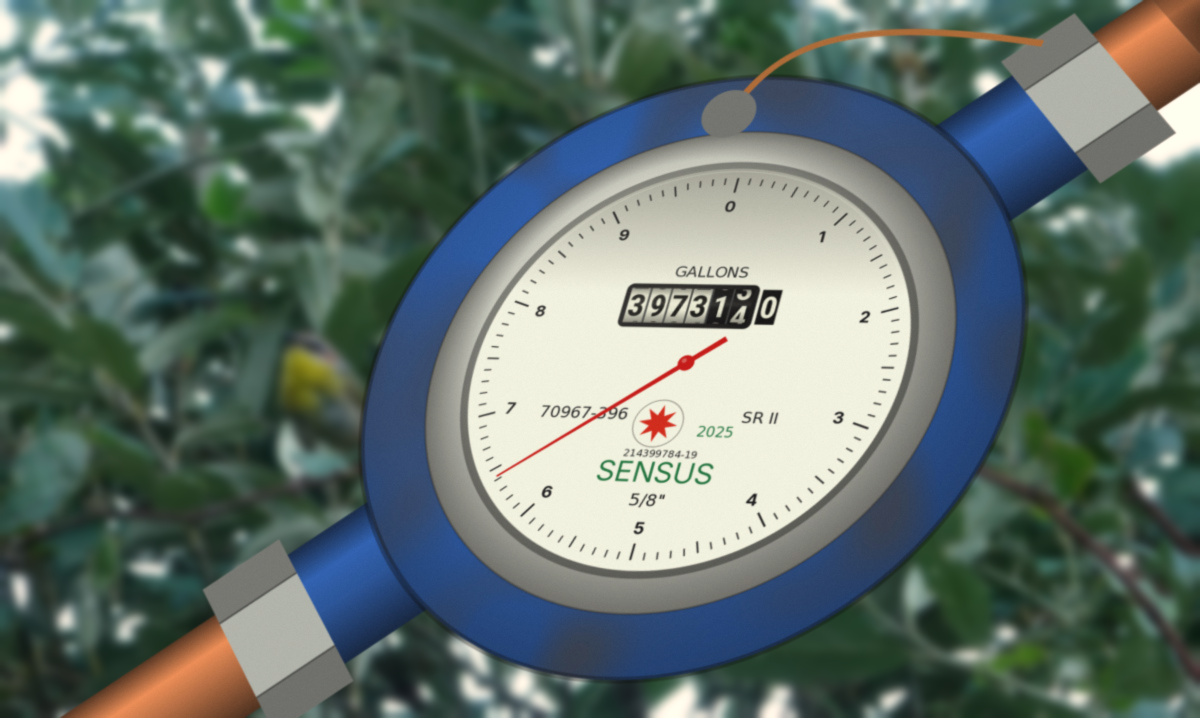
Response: 3973136.4 (gal)
